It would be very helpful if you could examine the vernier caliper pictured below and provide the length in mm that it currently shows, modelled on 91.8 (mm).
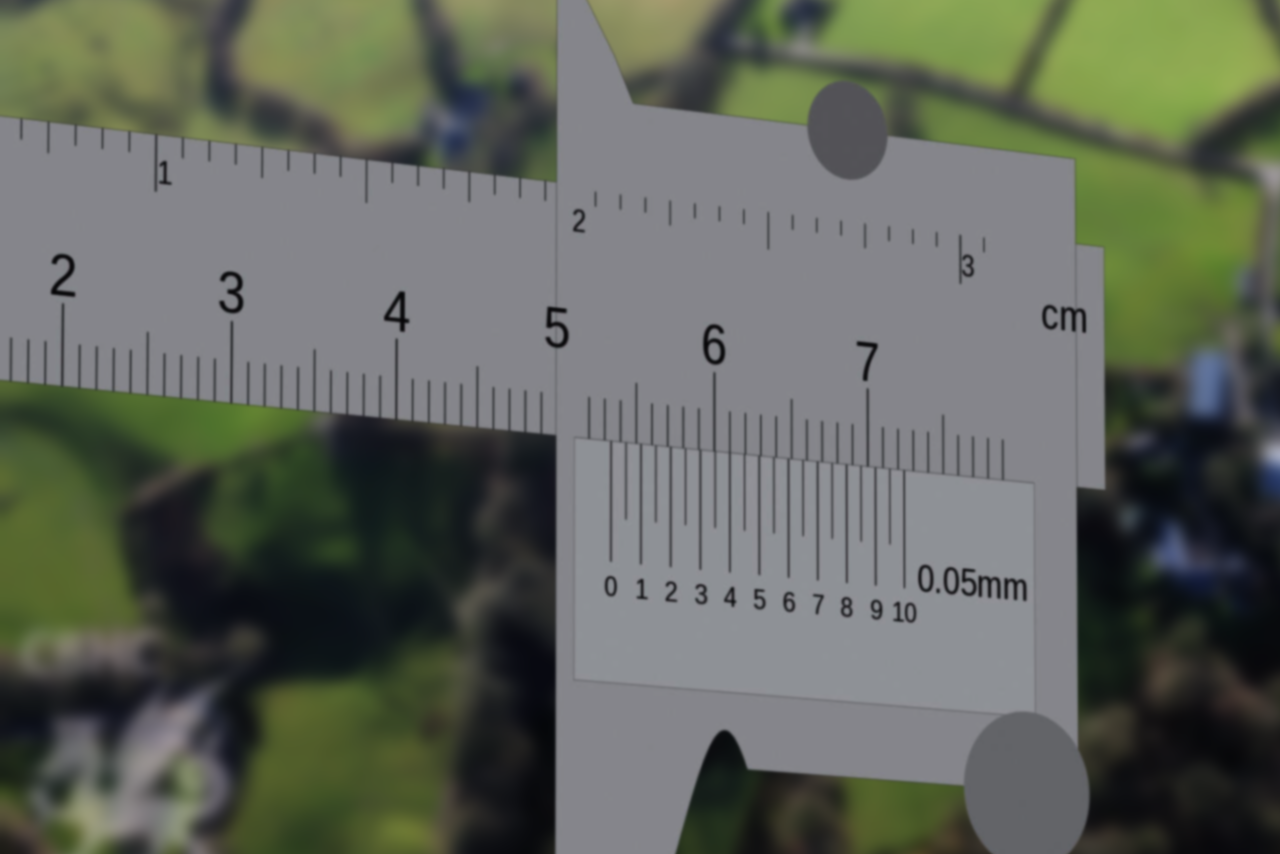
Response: 53.4 (mm)
